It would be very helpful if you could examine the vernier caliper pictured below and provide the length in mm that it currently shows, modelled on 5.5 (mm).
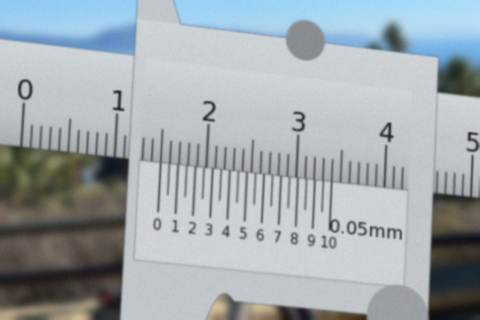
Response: 15.0 (mm)
